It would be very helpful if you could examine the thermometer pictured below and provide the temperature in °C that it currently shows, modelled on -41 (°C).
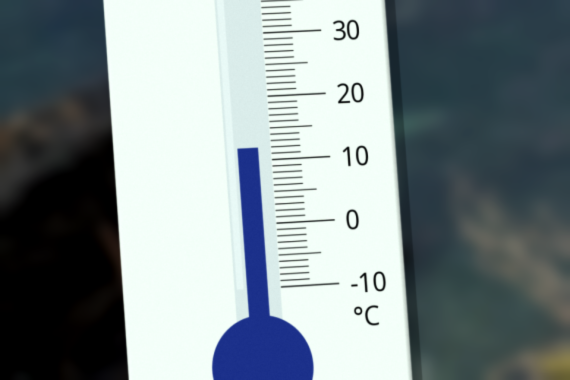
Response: 12 (°C)
